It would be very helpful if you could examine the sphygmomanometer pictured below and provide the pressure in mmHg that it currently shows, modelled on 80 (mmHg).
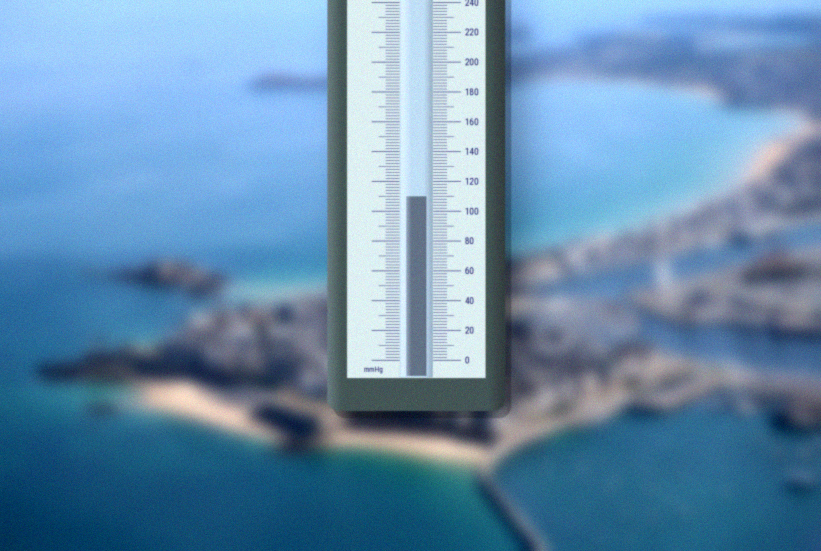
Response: 110 (mmHg)
